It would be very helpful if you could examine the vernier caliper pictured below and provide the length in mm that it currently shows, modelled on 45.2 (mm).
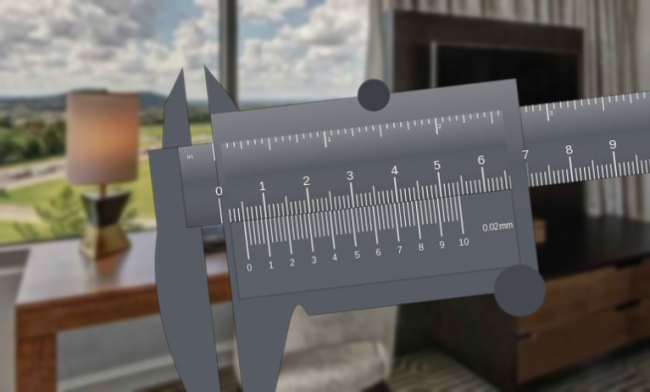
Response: 5.0 (mm)
